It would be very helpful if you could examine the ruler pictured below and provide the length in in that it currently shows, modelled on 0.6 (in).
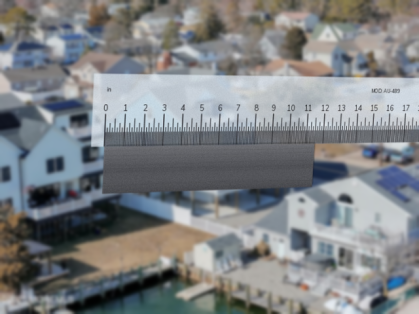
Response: 11.5 (in)
